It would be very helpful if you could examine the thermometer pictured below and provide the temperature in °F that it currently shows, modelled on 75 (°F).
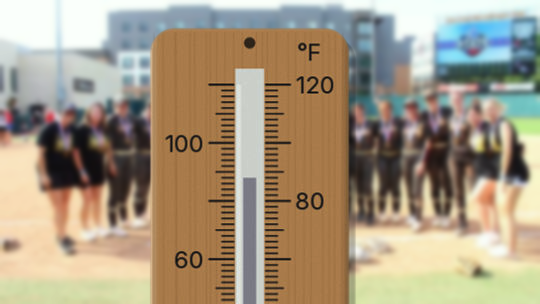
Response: 88 (°F)
